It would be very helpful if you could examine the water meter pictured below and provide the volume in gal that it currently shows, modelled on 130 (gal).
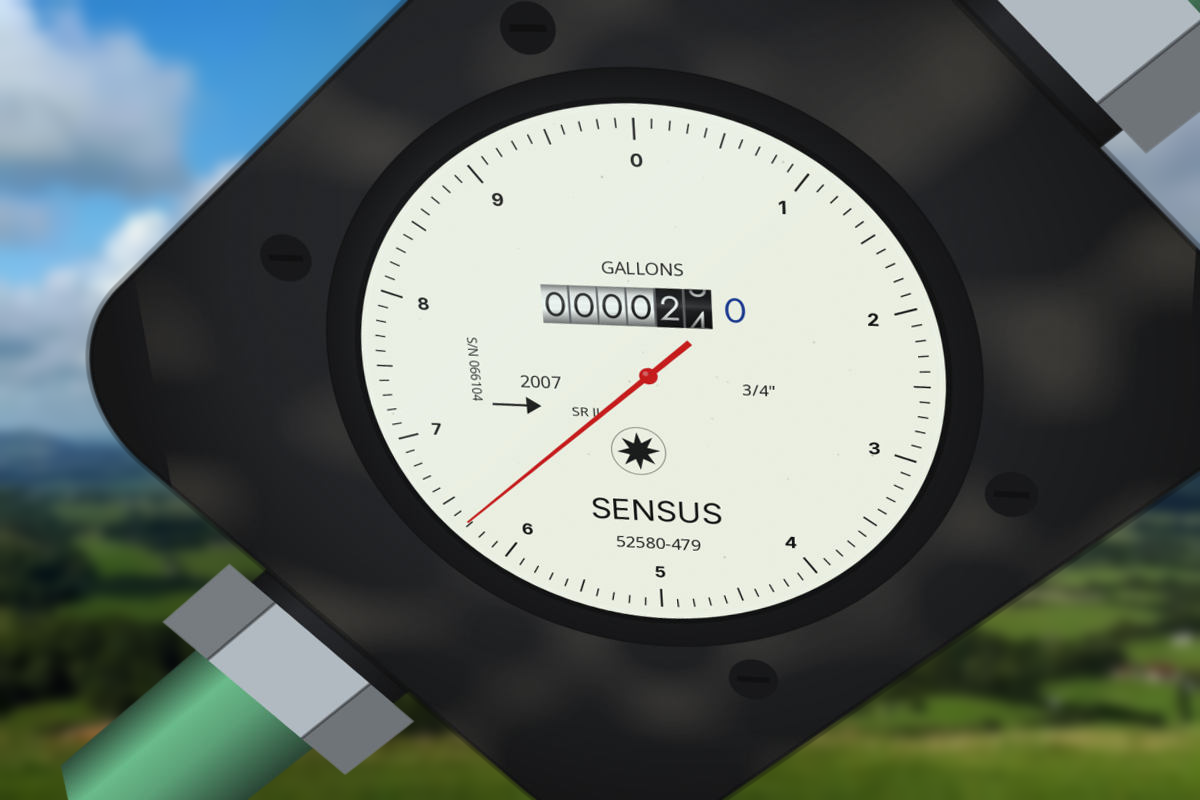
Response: 236.3 (gal)
